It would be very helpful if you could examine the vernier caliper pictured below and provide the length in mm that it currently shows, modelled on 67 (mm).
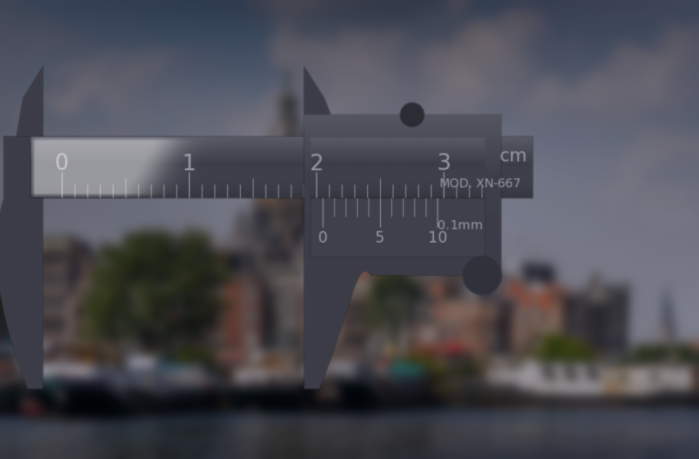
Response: 20.5 (mm)
